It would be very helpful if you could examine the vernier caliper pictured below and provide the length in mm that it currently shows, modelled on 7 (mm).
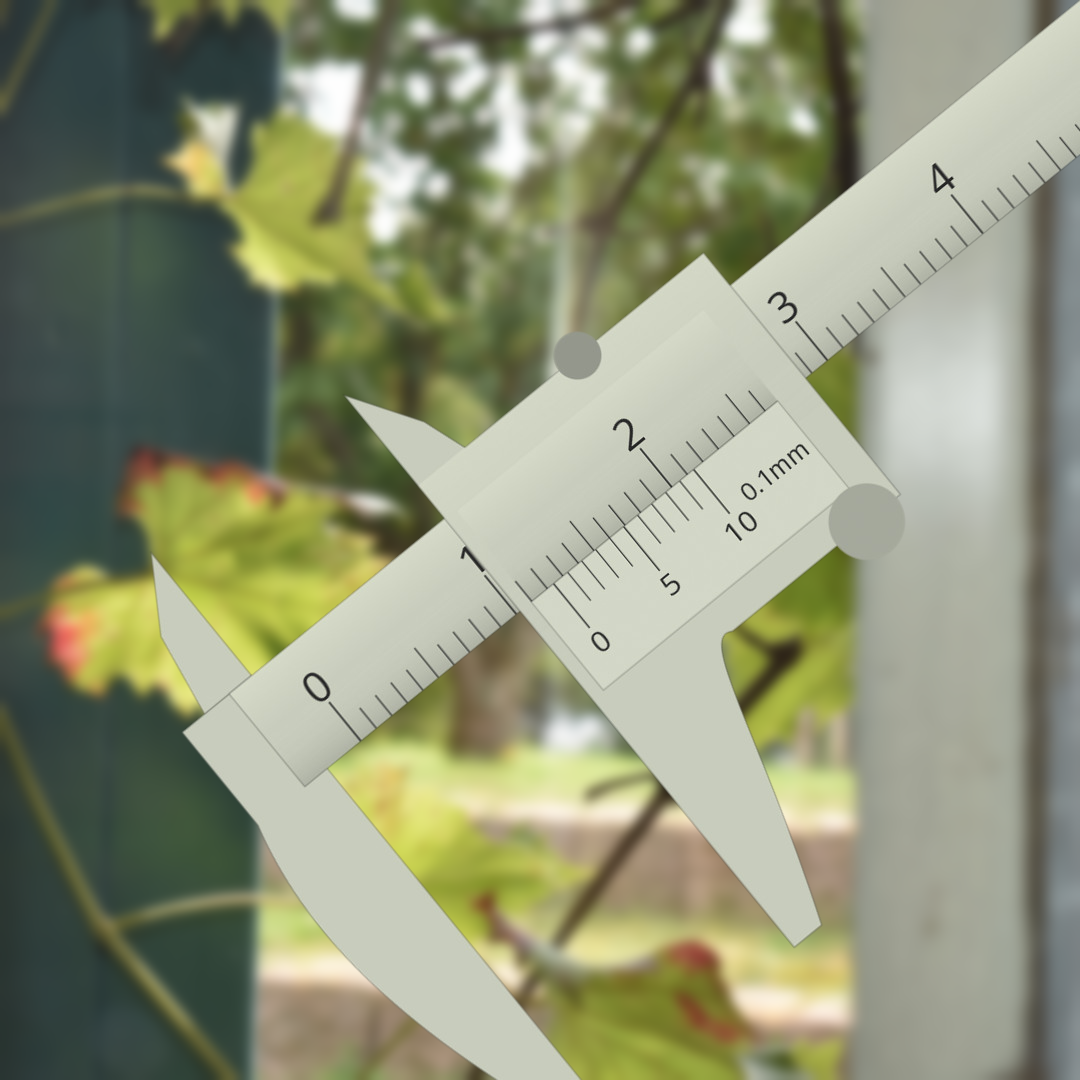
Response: 12.4 (mm)
